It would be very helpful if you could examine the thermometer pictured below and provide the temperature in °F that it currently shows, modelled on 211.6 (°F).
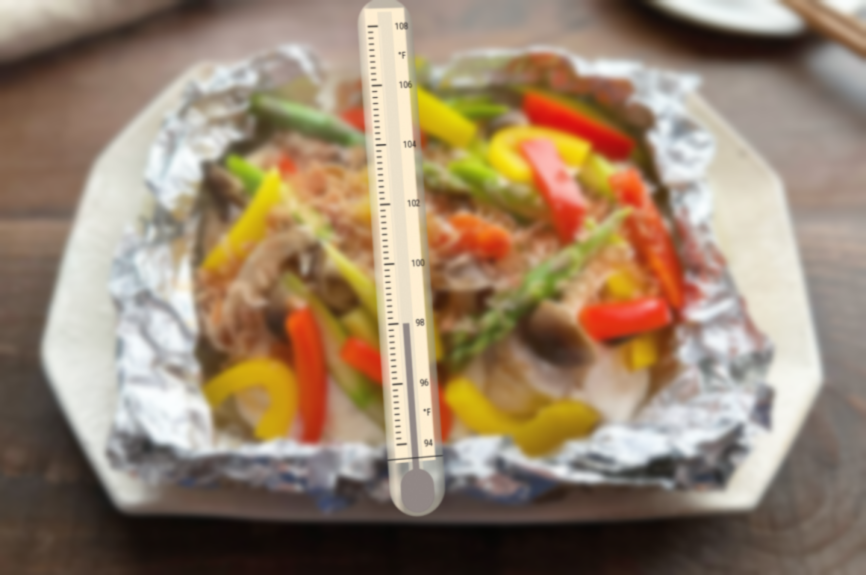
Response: 98 (°F)
